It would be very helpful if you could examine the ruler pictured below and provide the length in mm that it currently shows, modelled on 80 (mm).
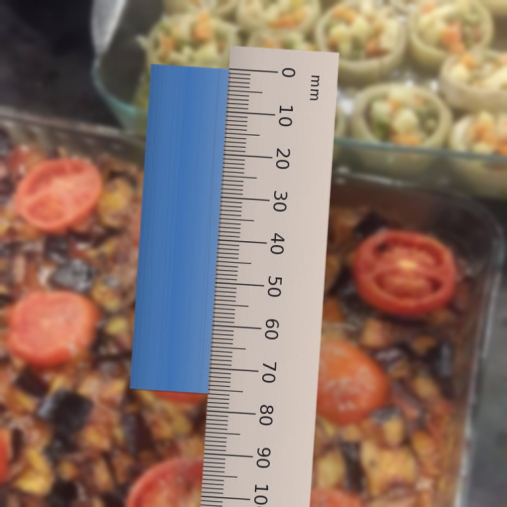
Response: 76 (mm)
